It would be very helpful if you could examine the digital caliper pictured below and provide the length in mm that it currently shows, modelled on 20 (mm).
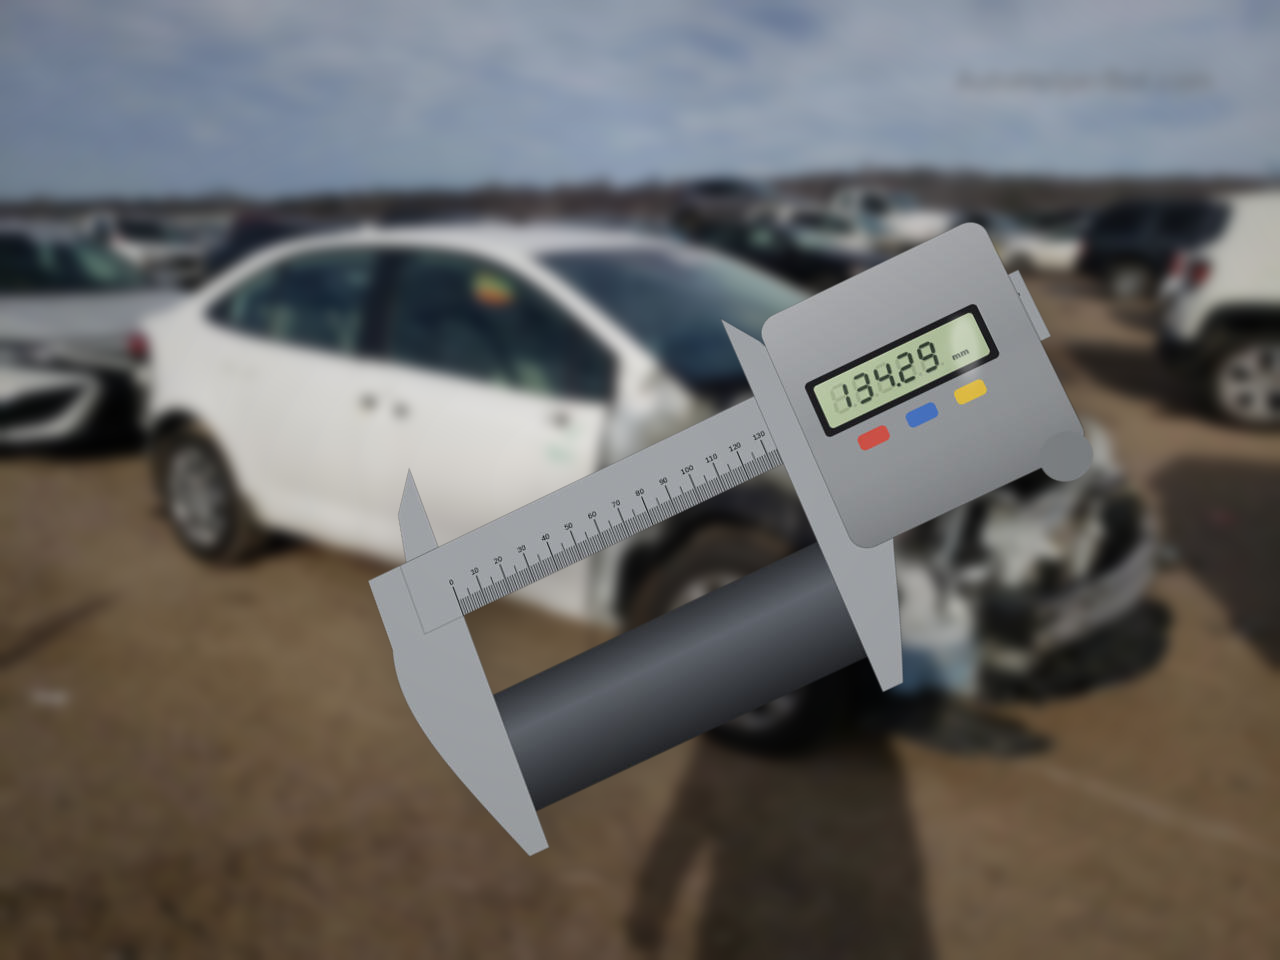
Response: 134.29 (mm)
